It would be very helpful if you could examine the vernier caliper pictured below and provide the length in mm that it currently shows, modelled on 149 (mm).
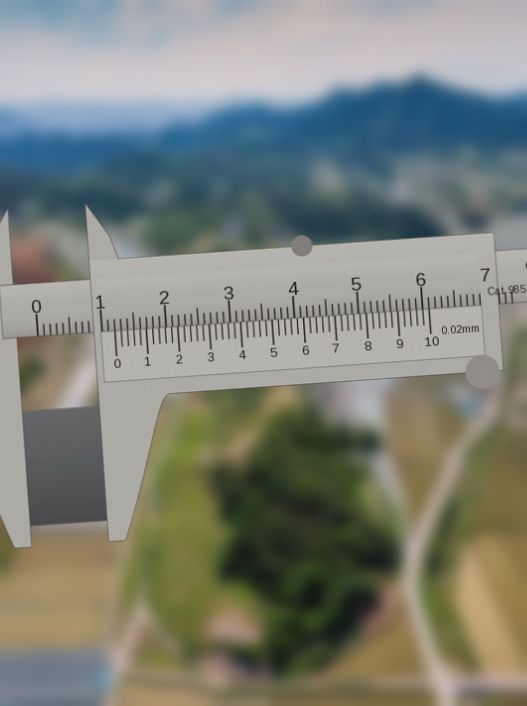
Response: 12.0 (mm)
